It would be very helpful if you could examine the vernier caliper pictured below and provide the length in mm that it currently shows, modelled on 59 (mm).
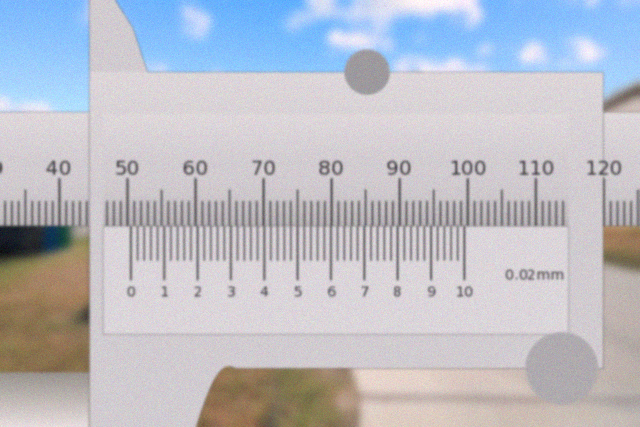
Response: 50.5 (mm)
